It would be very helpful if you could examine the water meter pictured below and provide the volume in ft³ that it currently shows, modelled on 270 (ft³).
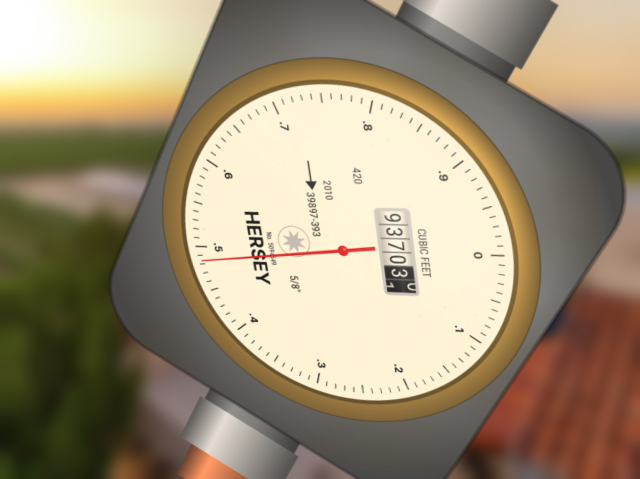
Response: 937030.48 (ft³)
